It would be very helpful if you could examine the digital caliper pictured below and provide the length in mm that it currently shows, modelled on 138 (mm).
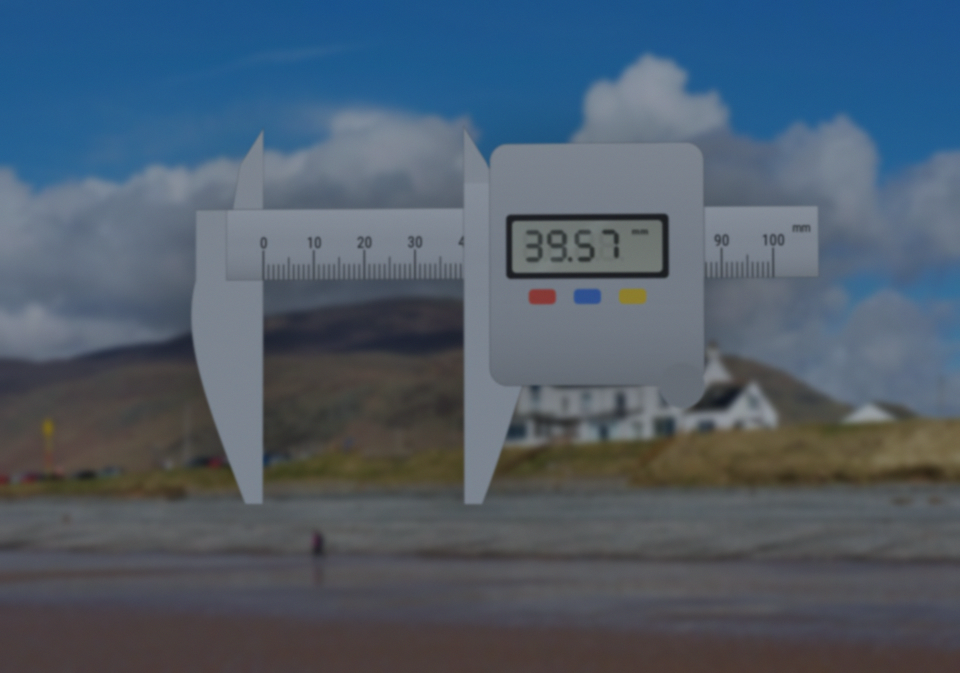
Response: 39.57 (mm)
